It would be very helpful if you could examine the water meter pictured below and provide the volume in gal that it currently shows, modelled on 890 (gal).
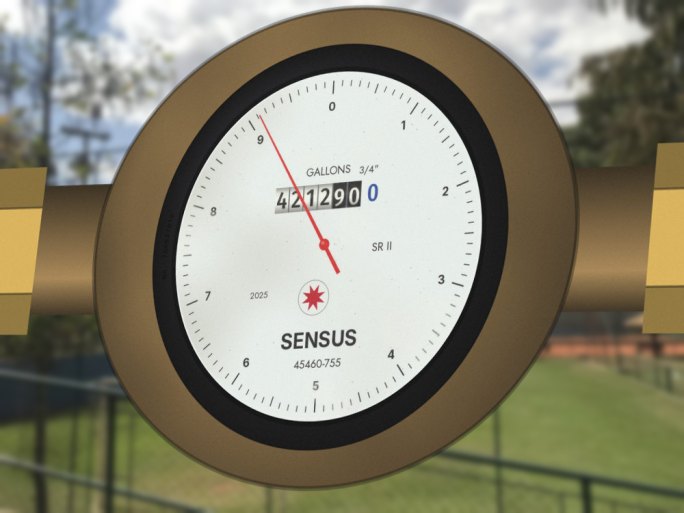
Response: 4212899.1 (gal)
